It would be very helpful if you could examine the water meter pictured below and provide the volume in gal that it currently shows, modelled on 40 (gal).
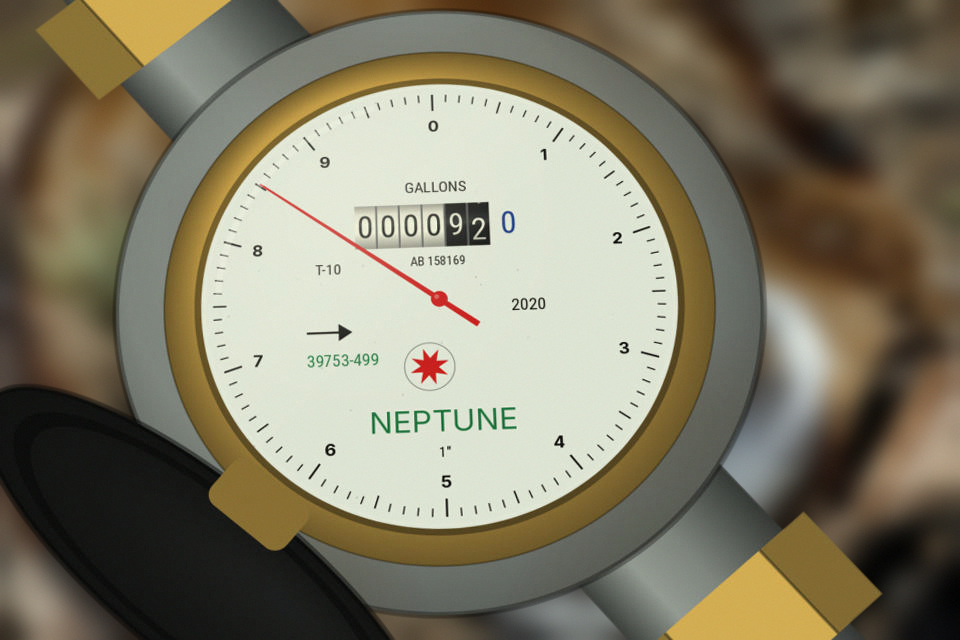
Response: 918.5 (gal)
